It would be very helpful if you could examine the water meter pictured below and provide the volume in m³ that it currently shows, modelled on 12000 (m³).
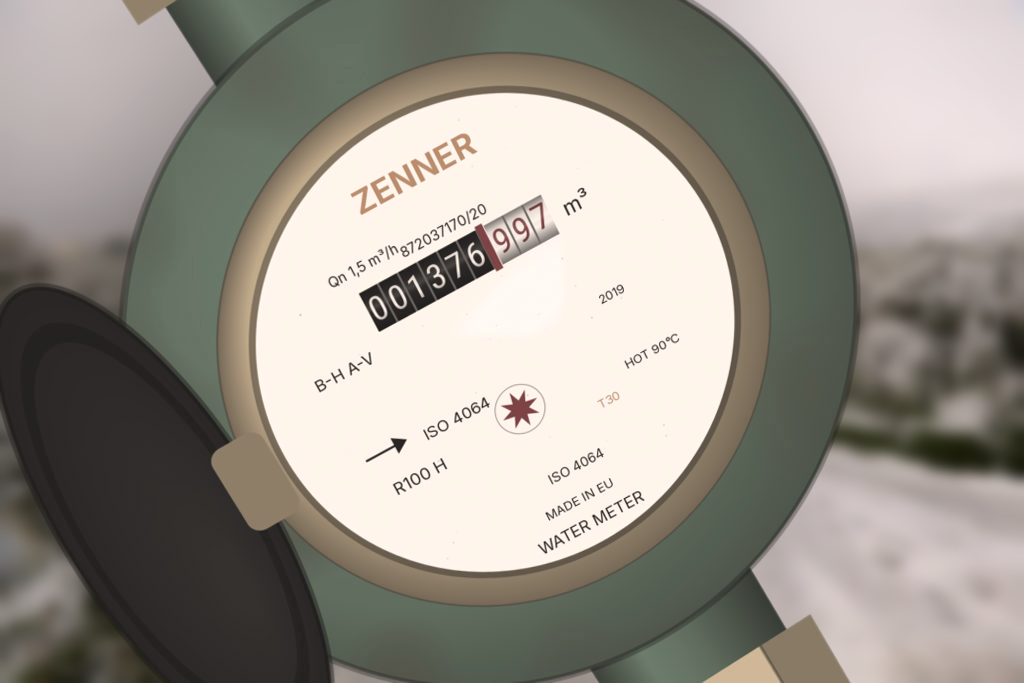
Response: 1376.997 (m³)
